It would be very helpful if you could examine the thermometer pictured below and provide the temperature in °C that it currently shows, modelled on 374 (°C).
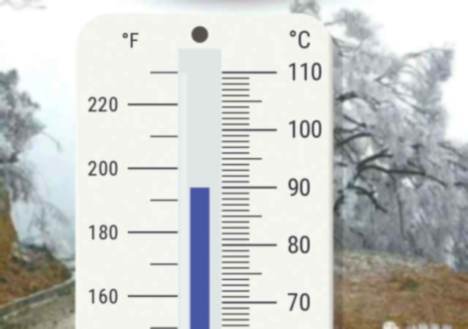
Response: 90 (°C)
